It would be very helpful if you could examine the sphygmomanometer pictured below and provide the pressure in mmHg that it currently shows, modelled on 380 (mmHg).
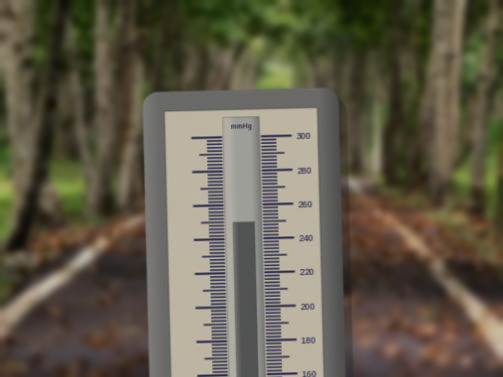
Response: 250 (mmHg)
